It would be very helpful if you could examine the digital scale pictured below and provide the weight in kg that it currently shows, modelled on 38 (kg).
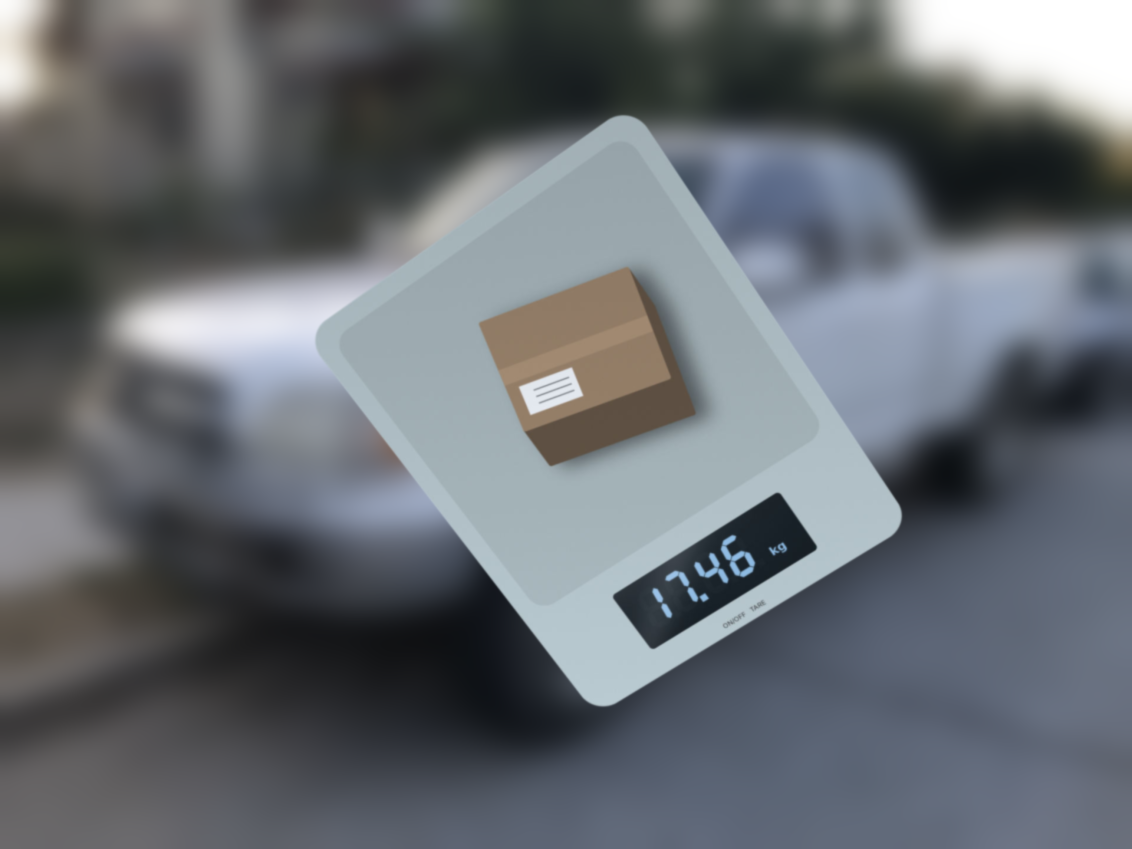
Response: 17.46 (kg)
